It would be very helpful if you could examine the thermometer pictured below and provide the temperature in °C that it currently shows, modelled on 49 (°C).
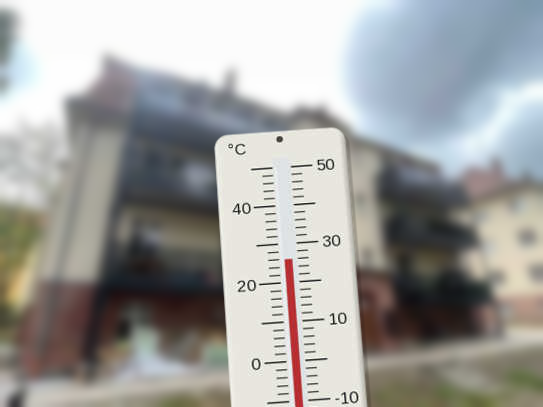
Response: 26 (°C)
